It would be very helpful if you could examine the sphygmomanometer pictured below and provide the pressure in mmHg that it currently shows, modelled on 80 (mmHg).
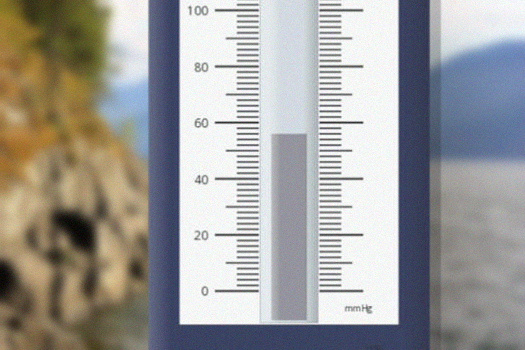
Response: 56 (mmHg)
